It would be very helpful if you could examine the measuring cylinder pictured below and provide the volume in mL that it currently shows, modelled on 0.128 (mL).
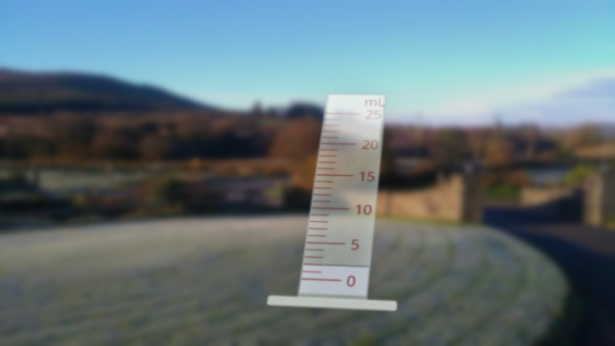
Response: 2 (mL)
